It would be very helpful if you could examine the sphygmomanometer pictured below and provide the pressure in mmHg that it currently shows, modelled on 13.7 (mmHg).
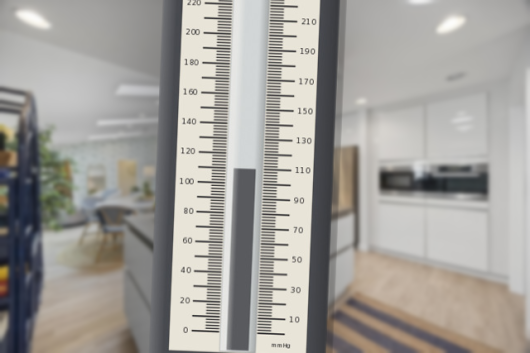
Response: 110 (mmHg)
